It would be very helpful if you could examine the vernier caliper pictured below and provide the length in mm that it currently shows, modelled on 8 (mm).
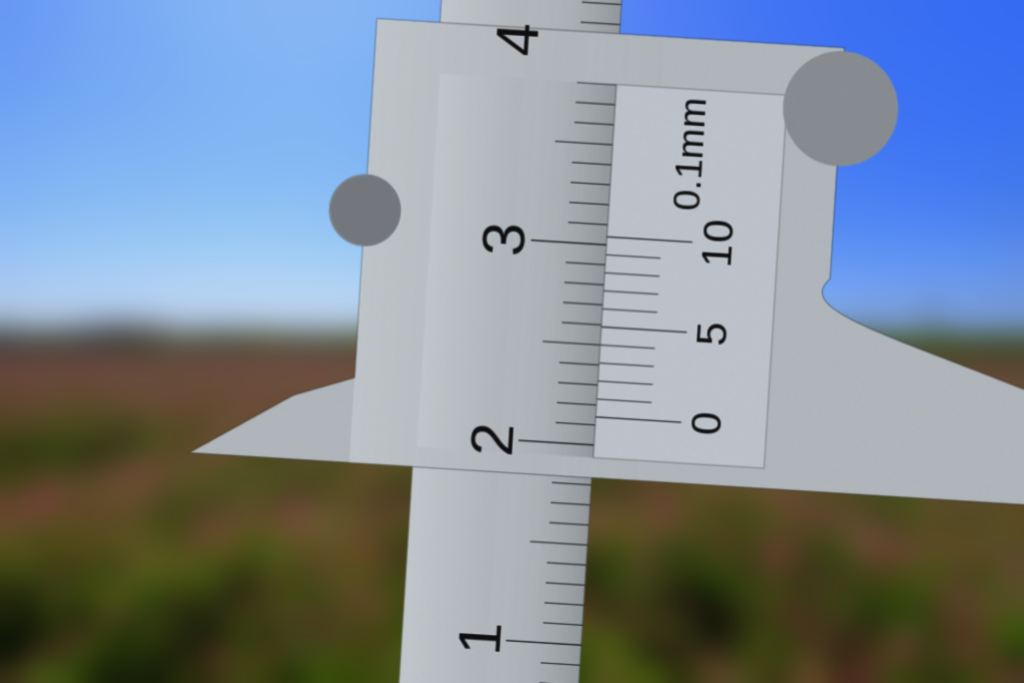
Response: 21.4 (mm)
